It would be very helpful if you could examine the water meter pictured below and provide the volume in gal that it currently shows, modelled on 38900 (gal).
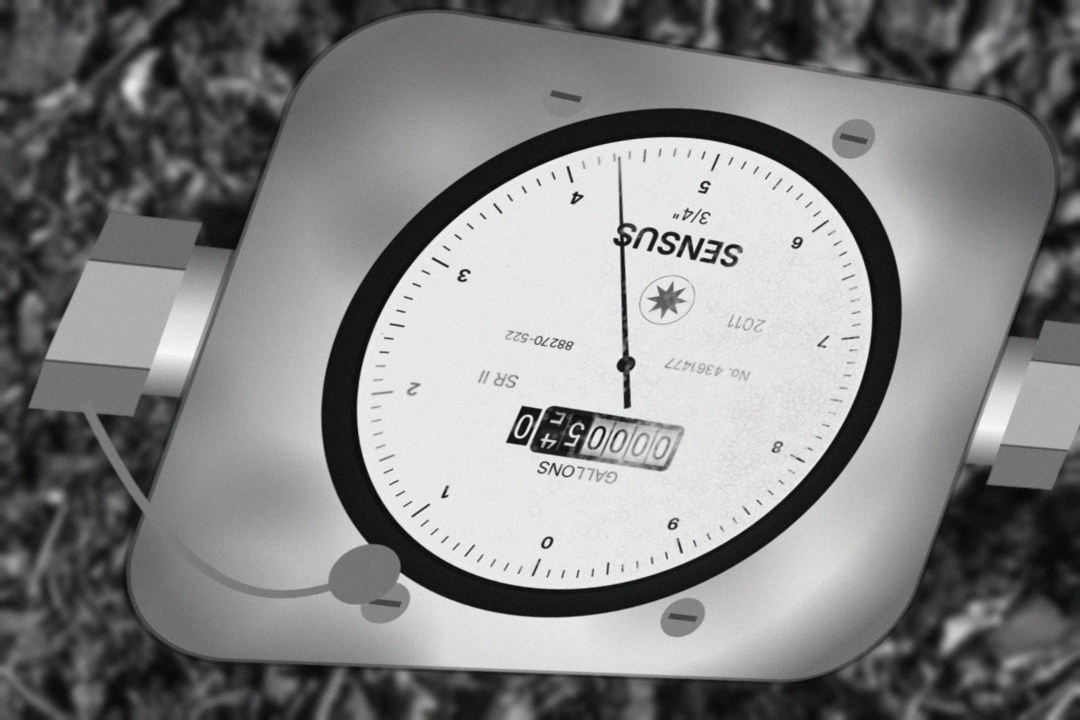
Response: 544.3 (gal)
